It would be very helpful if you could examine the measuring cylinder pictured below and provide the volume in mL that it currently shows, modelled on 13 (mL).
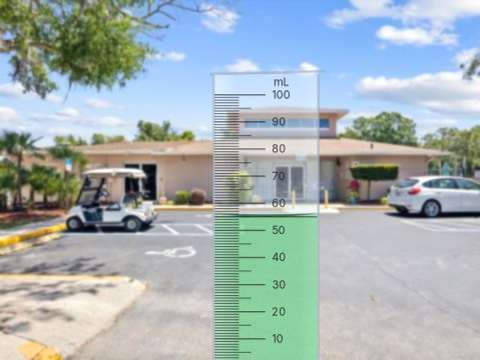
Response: 55 (mL)
